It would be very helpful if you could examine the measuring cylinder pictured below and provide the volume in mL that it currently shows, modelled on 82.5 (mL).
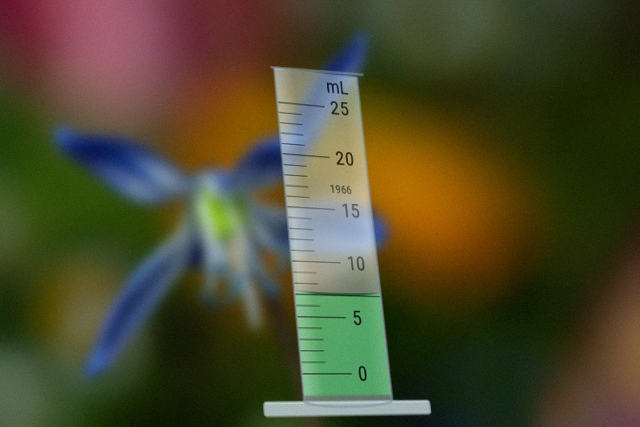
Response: 7 (mL)
